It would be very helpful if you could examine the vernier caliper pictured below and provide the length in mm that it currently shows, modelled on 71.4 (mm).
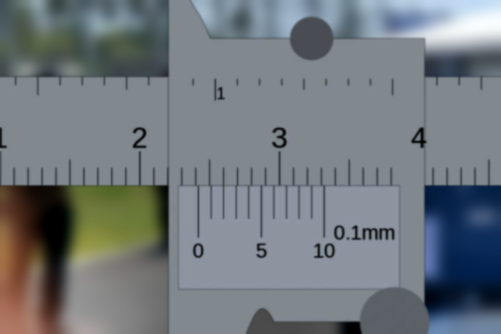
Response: 24.2 (mm)
